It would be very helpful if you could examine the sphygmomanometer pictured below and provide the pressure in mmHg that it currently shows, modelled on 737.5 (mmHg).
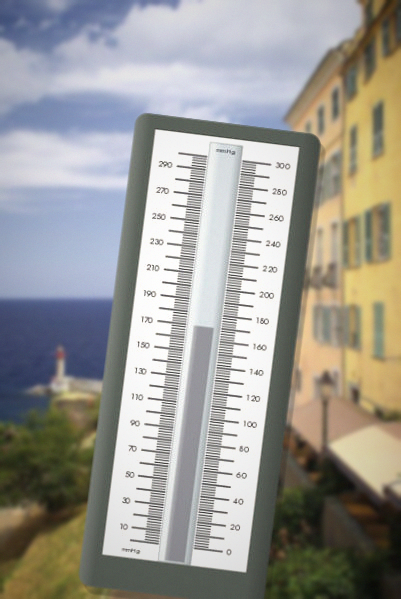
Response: 170 (mmHg)
